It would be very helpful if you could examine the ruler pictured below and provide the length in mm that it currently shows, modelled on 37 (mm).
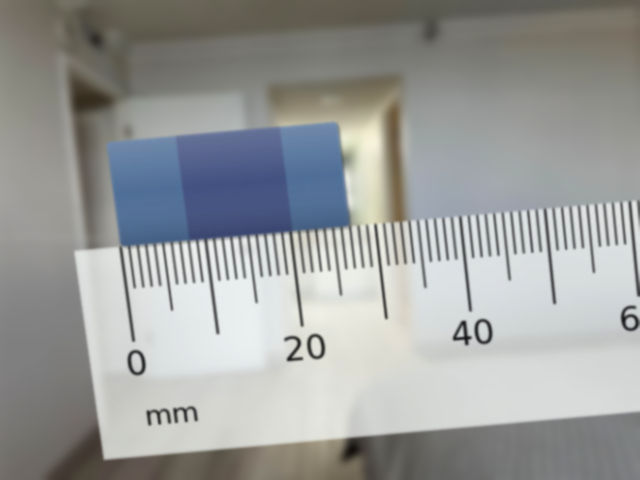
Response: 27 (mm)
